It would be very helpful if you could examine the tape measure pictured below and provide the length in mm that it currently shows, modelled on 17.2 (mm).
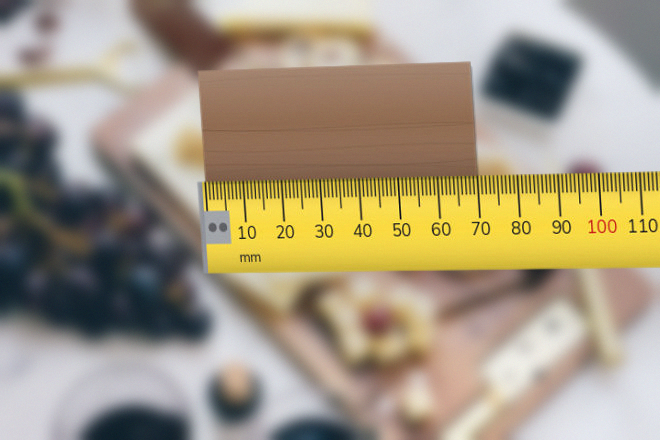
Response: 70 (mm)
